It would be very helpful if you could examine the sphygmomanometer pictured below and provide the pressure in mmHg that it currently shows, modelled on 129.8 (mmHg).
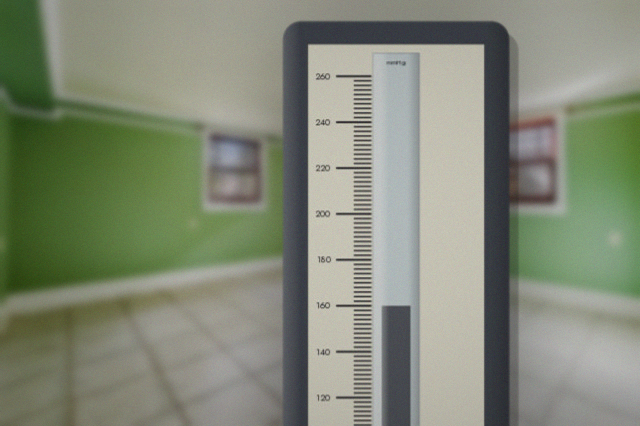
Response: 160 (mmHg)
